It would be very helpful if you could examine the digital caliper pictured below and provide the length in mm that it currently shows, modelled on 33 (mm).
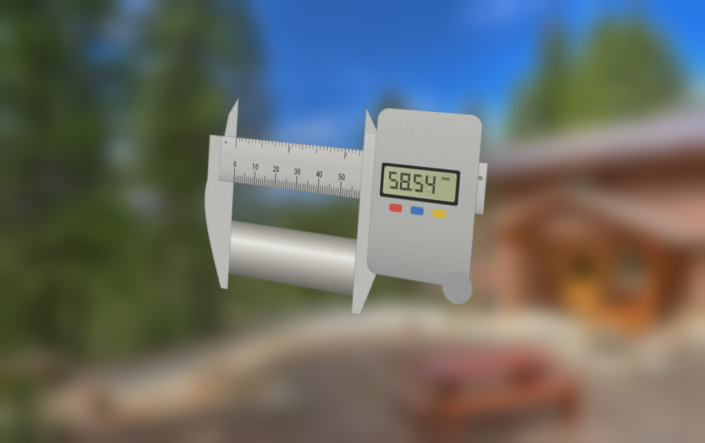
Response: 58.54 (mm)
